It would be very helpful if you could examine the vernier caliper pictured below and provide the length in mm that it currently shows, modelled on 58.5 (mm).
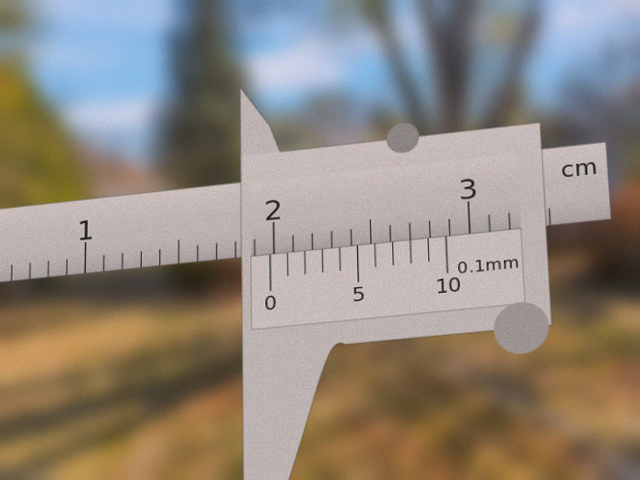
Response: 19.8 (mm)
